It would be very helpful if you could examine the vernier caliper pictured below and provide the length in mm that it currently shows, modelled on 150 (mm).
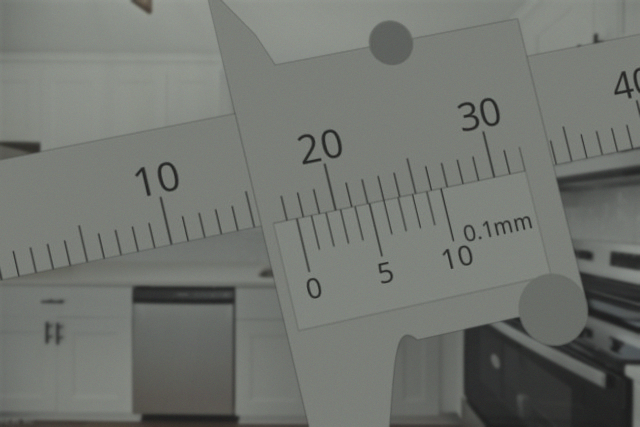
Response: 17.6 (mm)
